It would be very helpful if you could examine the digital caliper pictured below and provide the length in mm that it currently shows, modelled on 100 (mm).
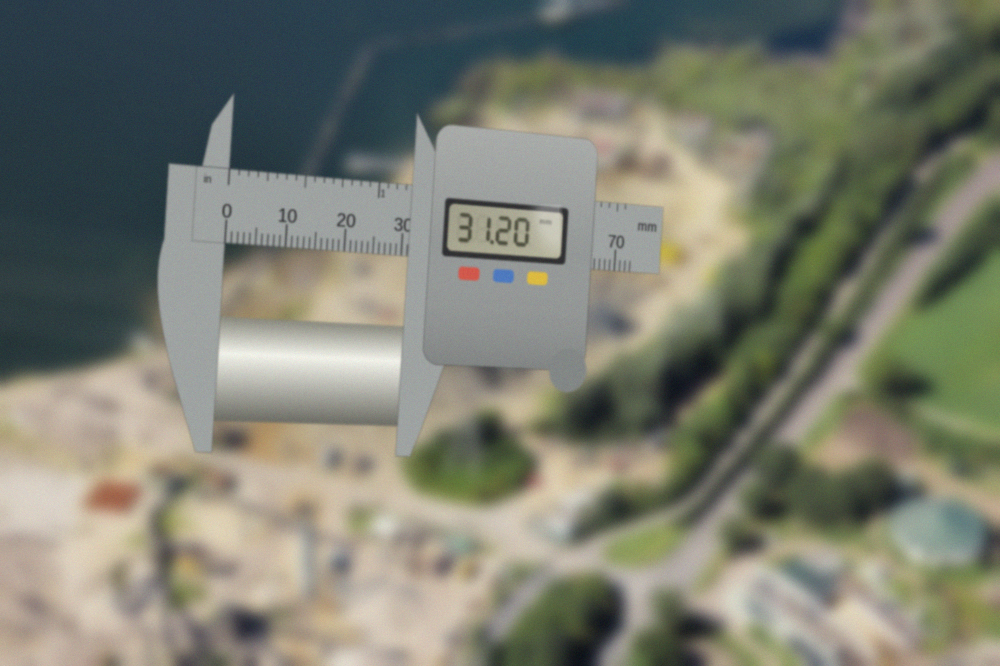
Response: 31.20 (mm)
